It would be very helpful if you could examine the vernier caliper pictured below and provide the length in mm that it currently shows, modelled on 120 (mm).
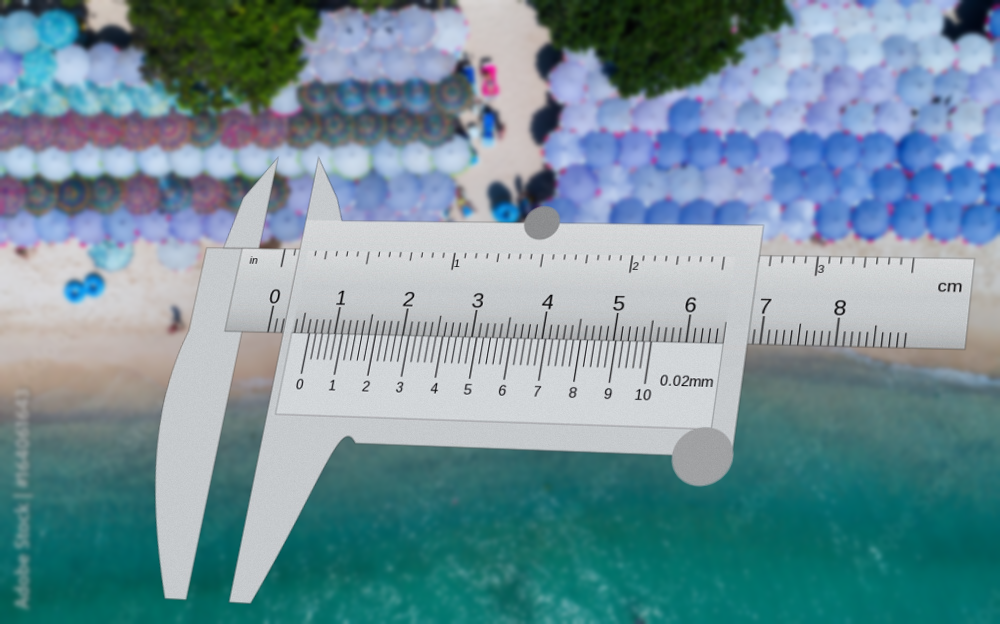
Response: 6.2 (mm)
